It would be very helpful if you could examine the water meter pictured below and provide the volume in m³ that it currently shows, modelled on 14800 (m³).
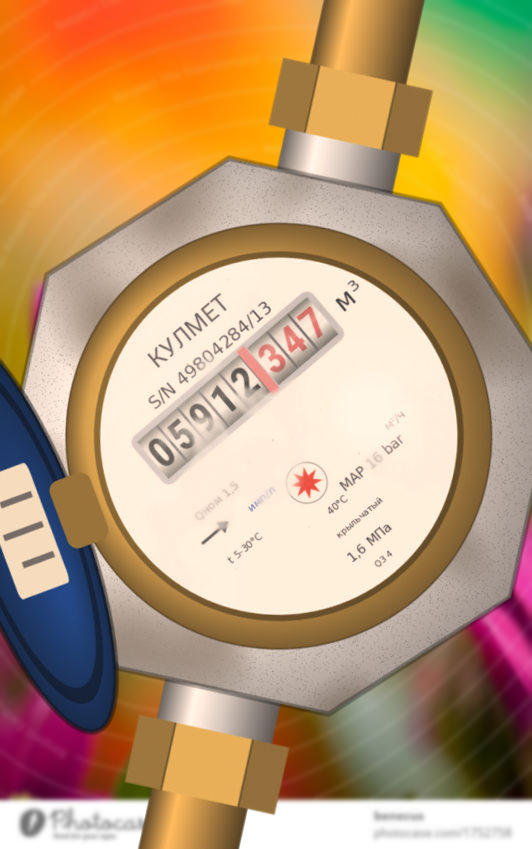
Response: 5912.347 (m³)
